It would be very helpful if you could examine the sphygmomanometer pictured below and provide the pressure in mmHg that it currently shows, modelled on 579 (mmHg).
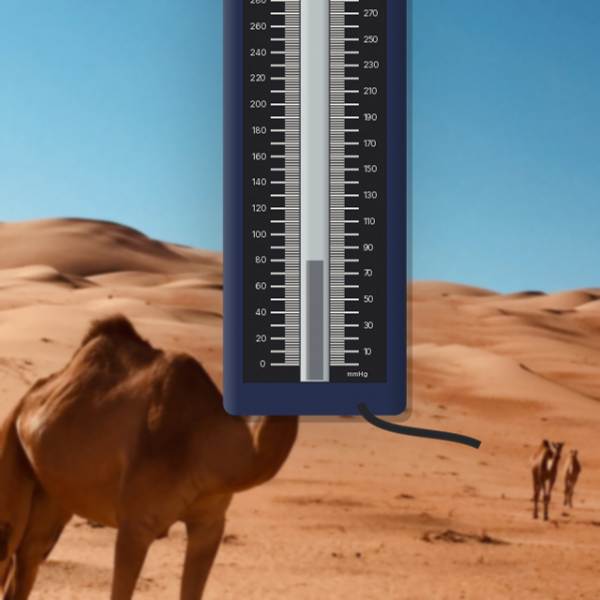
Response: 80 (mmHg)
